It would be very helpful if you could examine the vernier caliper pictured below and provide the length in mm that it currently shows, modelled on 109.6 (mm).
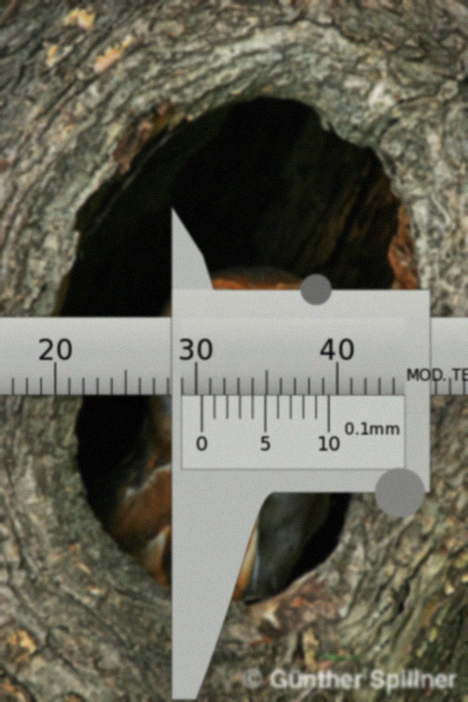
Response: 30.4 (mm)
